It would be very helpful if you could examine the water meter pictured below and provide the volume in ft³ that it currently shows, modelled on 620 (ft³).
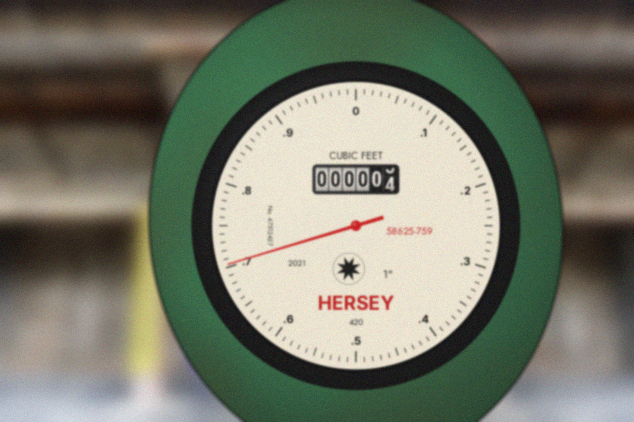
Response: 3.70 (ft³)
